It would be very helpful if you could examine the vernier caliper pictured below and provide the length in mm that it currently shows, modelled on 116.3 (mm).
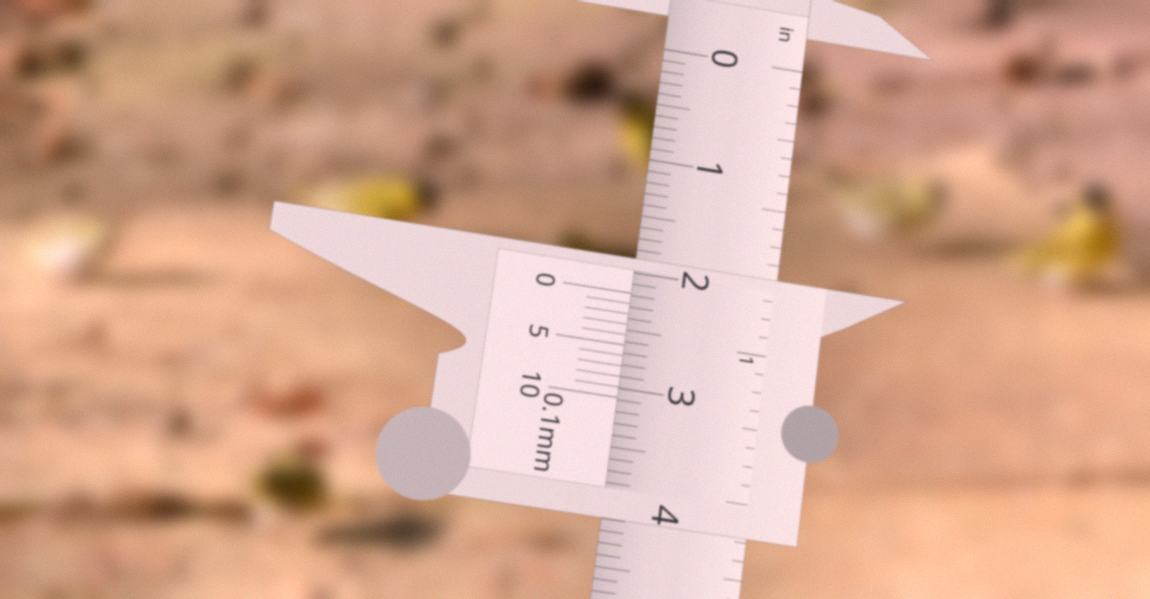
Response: 21.8 (mm)
